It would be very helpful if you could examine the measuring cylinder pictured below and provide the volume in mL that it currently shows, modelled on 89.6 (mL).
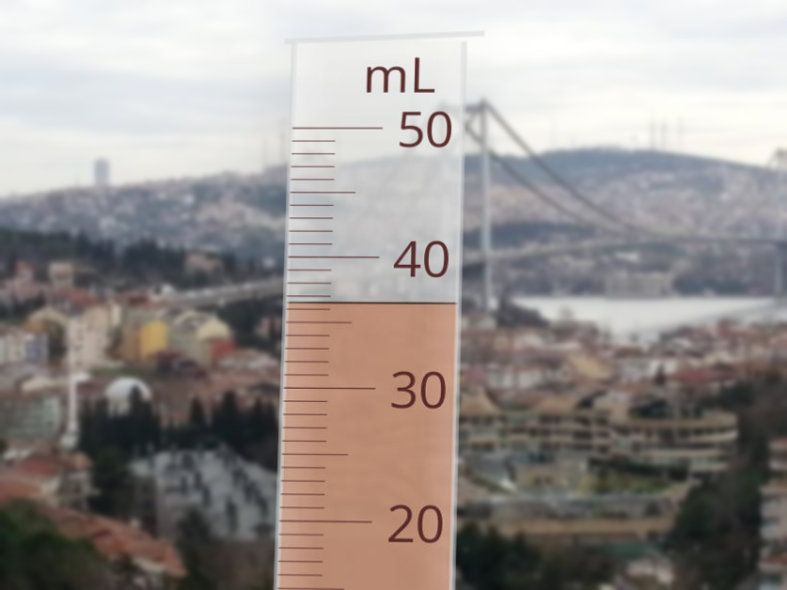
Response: 36.5 (mL)
